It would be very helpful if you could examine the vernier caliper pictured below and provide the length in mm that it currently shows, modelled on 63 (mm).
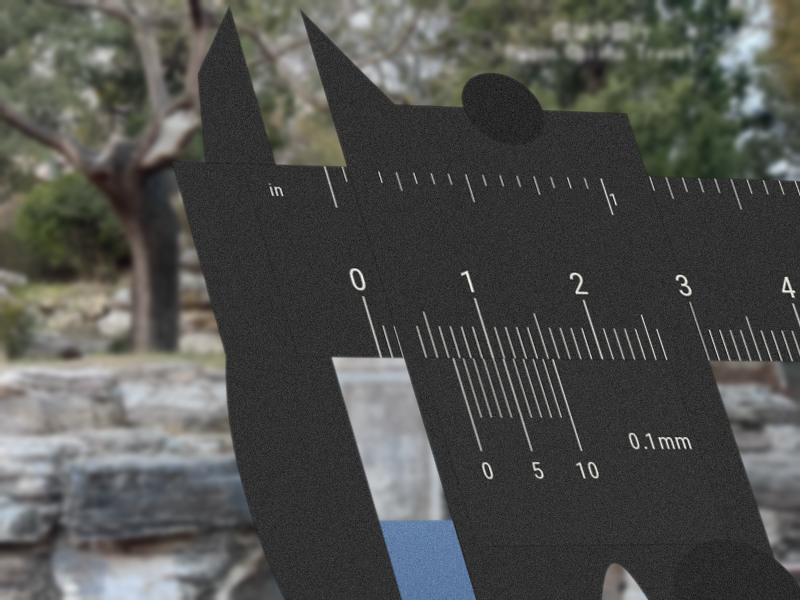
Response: 6.4 (mm)
